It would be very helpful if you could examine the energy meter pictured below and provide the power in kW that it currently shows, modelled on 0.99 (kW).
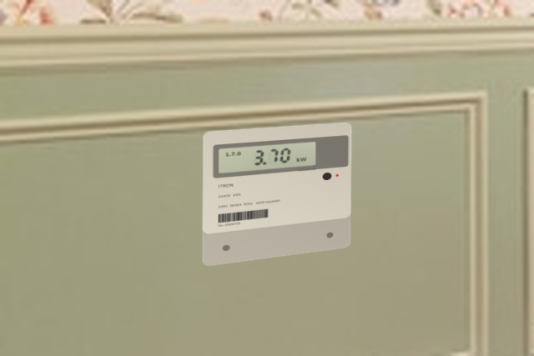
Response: 3.70 (kW)
